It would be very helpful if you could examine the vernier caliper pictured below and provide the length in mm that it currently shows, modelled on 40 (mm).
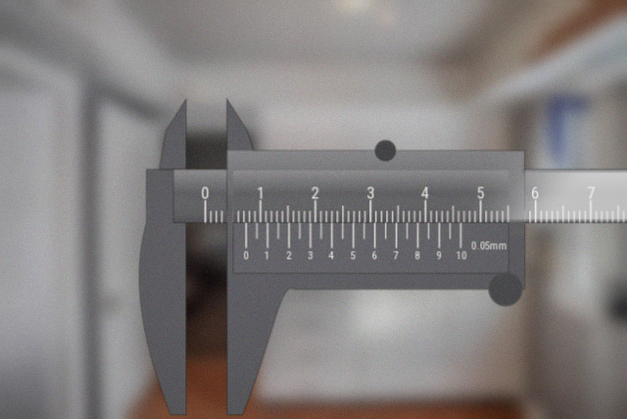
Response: 7.4 (mm)
